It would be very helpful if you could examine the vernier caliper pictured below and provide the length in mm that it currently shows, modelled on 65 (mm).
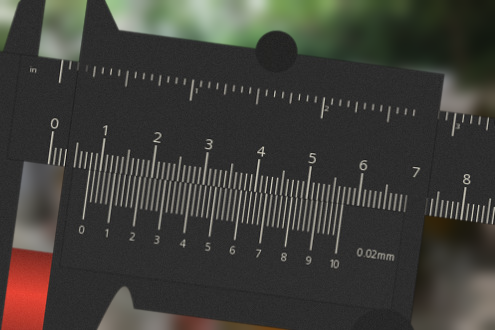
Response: 8.0 (mm)
